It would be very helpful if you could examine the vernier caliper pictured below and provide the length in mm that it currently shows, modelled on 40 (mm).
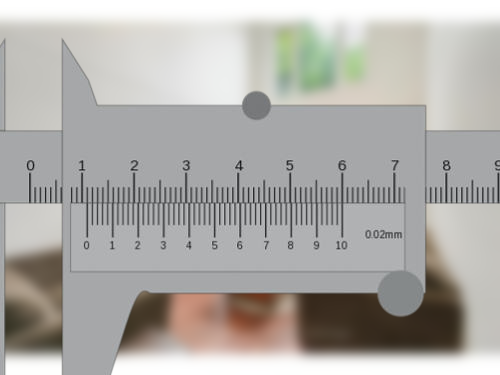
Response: 11.0 (mm)
